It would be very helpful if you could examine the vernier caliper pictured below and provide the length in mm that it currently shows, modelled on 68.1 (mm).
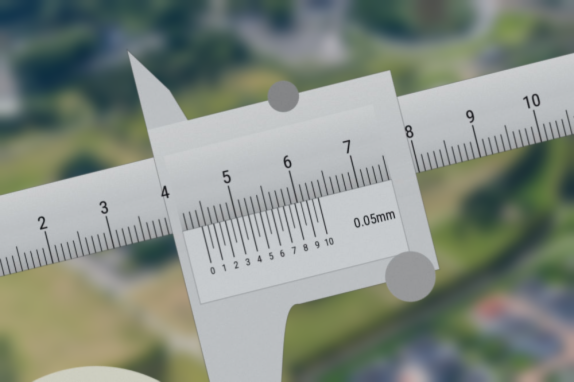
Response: 44.4 (mm)
